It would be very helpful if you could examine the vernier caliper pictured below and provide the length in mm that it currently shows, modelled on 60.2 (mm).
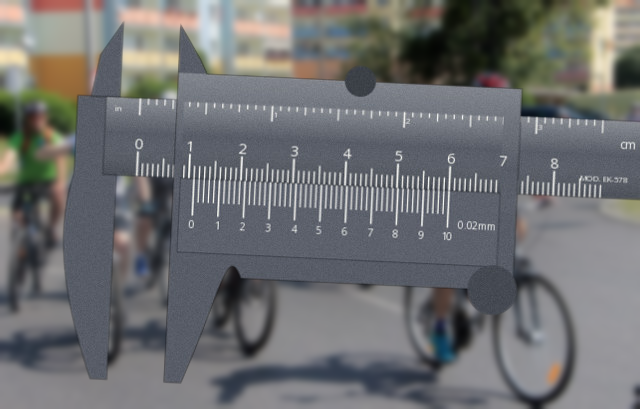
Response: 11.0 (mm)
